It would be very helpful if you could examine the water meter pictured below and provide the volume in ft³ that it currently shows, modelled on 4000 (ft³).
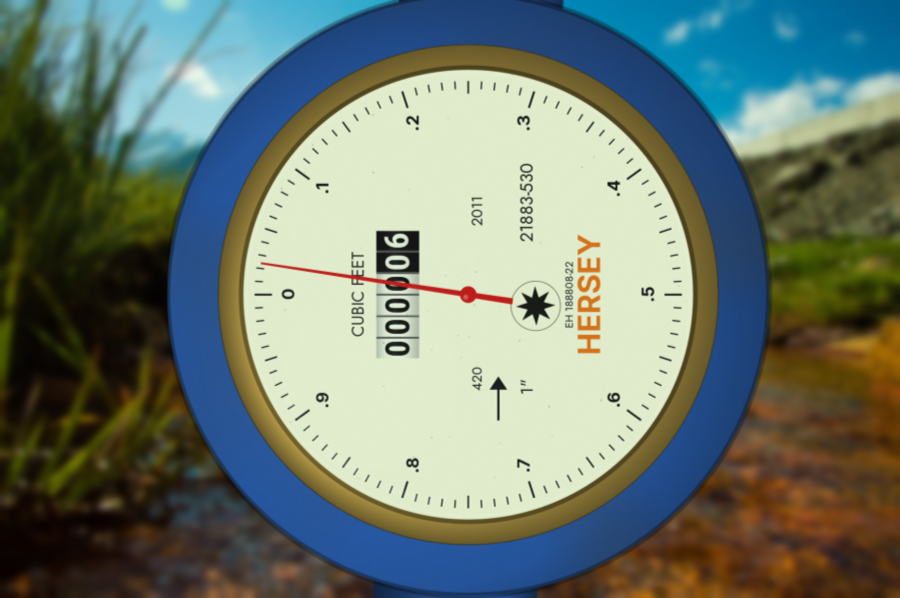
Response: 6.02 (ft³)
